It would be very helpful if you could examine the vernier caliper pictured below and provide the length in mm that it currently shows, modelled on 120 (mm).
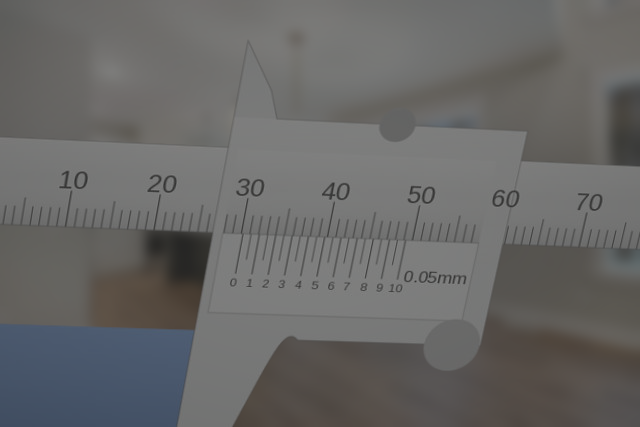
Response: 30.2 (mm)
